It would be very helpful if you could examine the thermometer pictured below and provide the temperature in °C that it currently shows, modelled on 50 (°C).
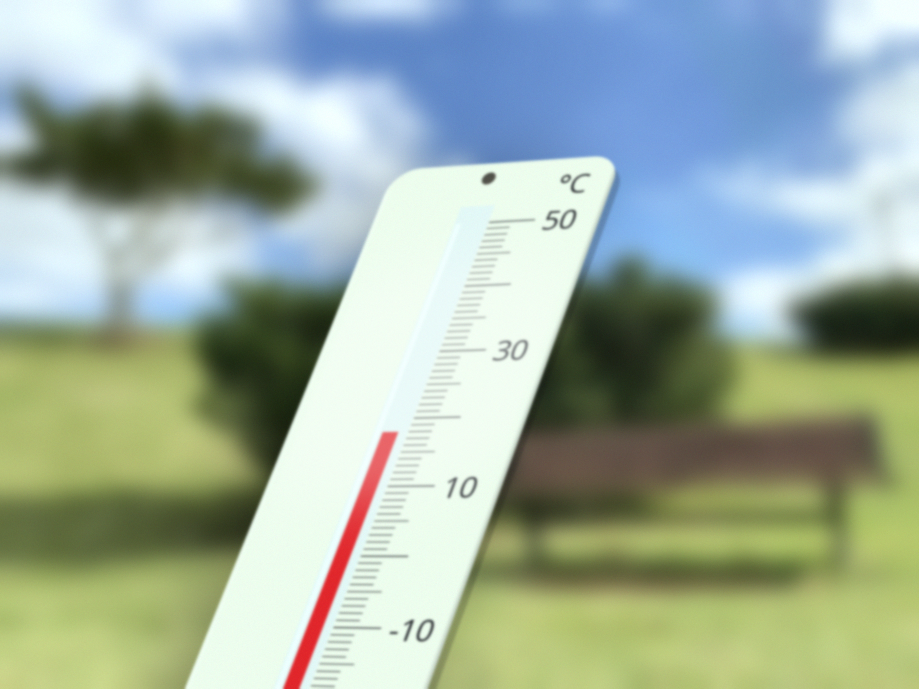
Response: 18 (°C)
